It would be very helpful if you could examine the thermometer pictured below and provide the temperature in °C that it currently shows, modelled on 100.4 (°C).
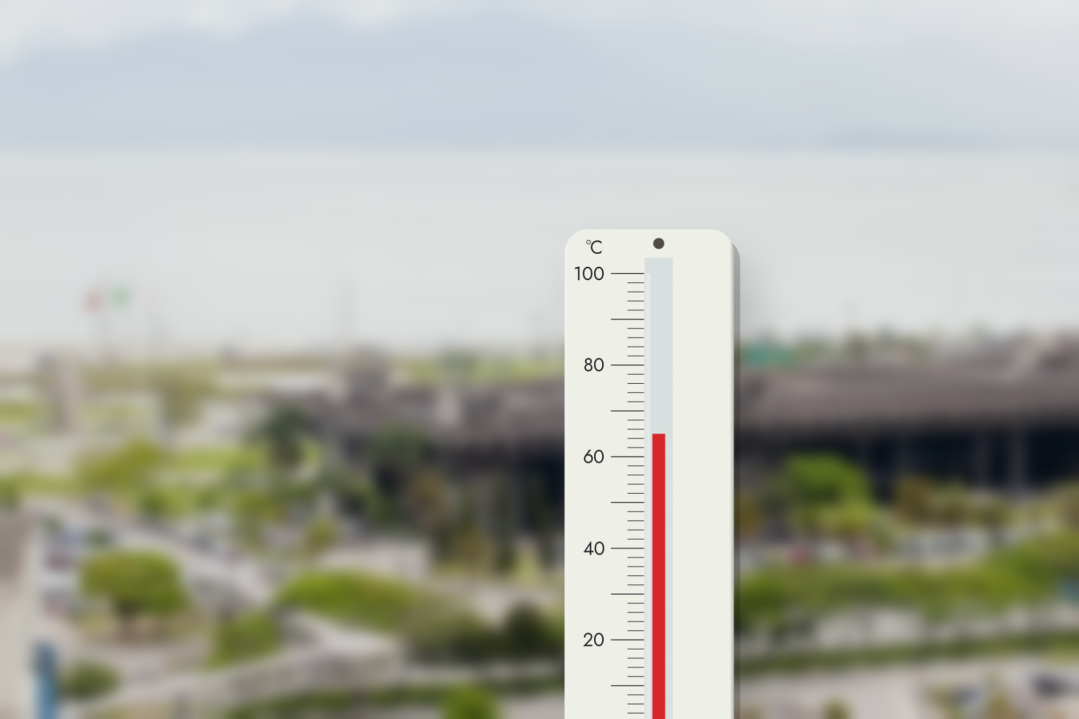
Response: 65 (°C)
